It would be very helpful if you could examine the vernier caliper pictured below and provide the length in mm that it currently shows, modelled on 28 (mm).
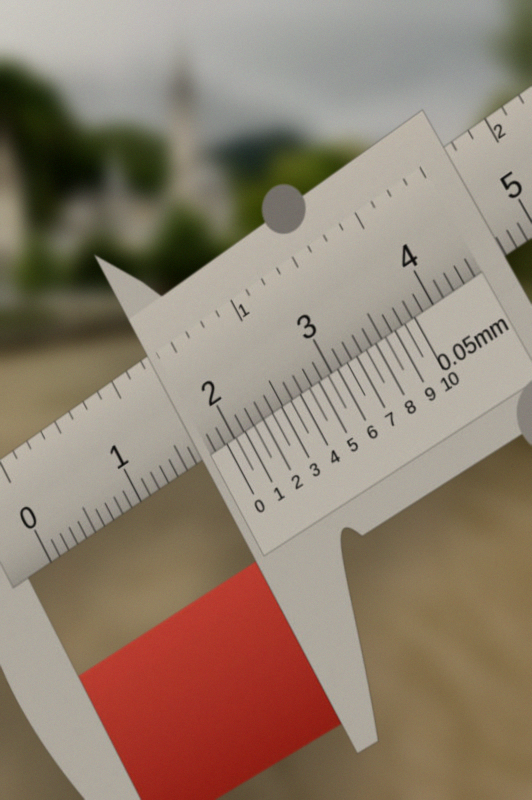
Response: 19.2 (mm)
